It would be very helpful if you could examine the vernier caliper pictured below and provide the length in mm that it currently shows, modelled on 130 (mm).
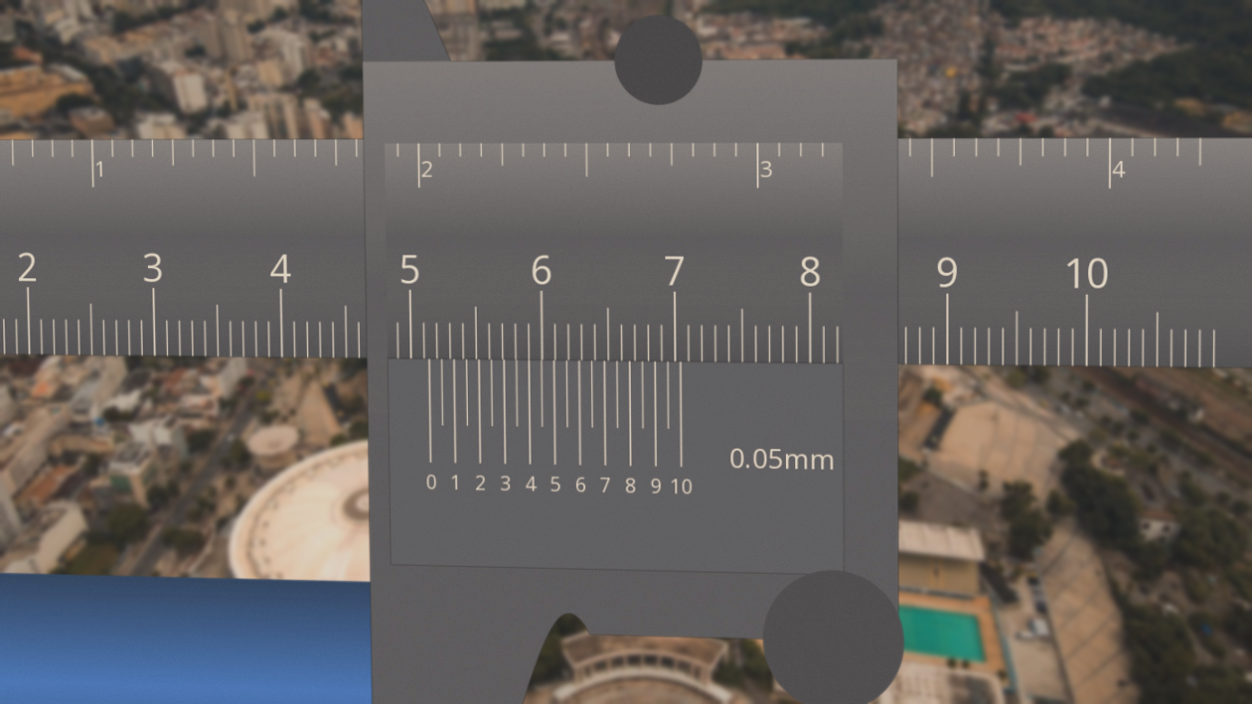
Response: 51.4 (mm)
